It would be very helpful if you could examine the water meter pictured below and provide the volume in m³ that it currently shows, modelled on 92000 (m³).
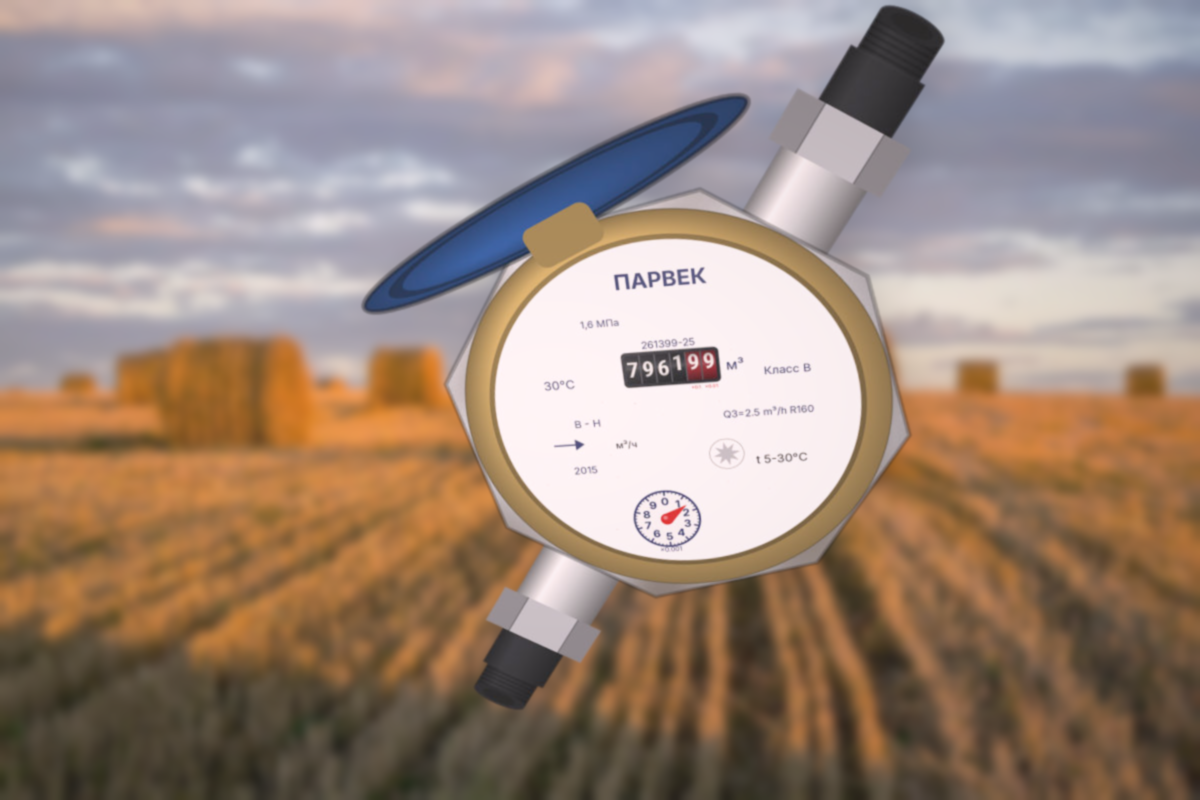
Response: 7961.991 (m³)
